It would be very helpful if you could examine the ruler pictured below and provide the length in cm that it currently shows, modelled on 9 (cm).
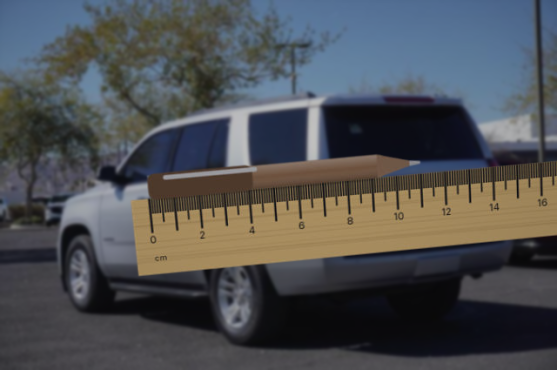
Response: 11 (cm)
